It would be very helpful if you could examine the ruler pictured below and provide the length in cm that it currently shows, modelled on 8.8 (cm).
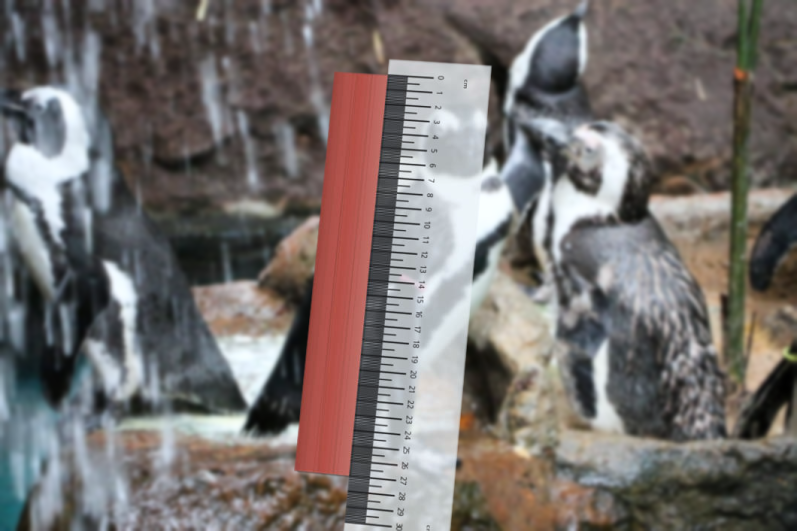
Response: 27 (cm)
